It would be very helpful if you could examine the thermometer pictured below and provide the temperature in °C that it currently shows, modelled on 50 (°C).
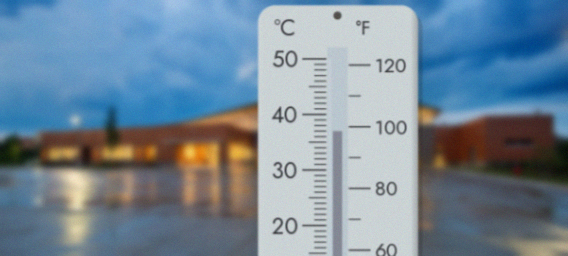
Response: 37 (°C)
